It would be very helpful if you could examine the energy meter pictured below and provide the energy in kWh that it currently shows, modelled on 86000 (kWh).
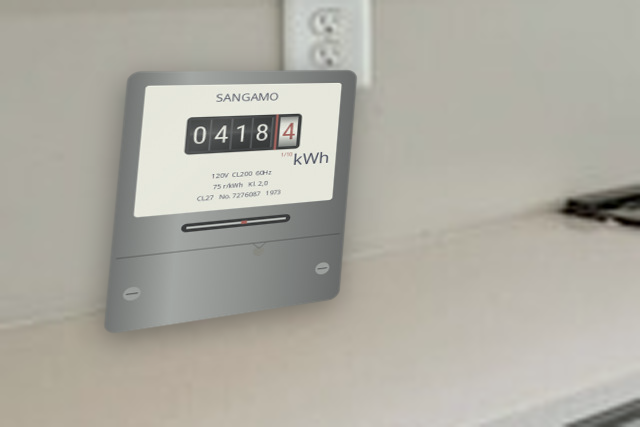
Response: 418.4 (kWh)
